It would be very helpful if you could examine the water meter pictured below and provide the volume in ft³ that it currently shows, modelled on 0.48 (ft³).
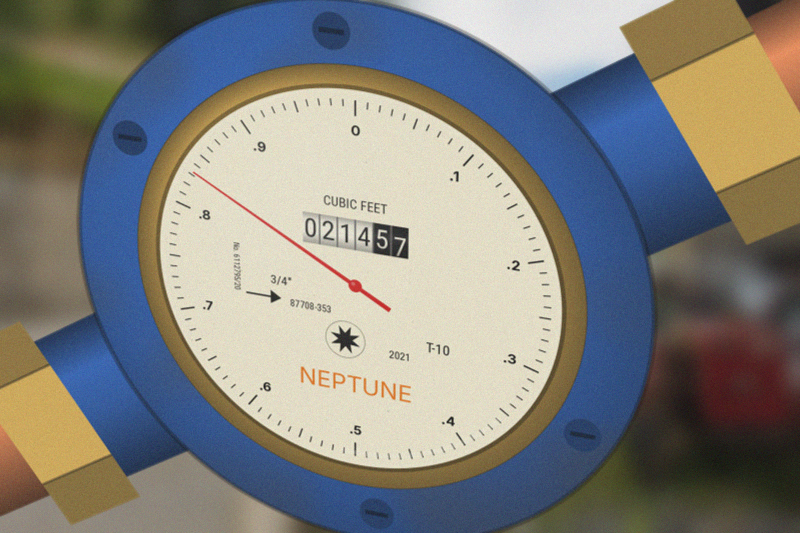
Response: 21456.83 (ft³)
